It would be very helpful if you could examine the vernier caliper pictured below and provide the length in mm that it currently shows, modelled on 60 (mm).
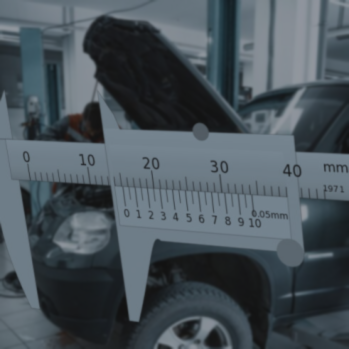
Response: 15.2 (mm)
